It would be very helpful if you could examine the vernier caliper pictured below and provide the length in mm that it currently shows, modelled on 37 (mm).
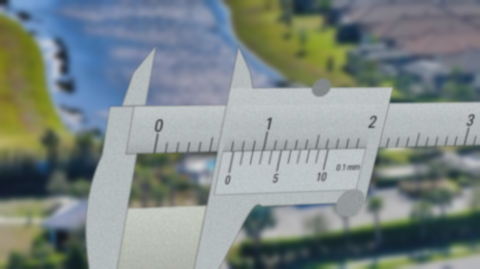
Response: 7.2 (mm)
